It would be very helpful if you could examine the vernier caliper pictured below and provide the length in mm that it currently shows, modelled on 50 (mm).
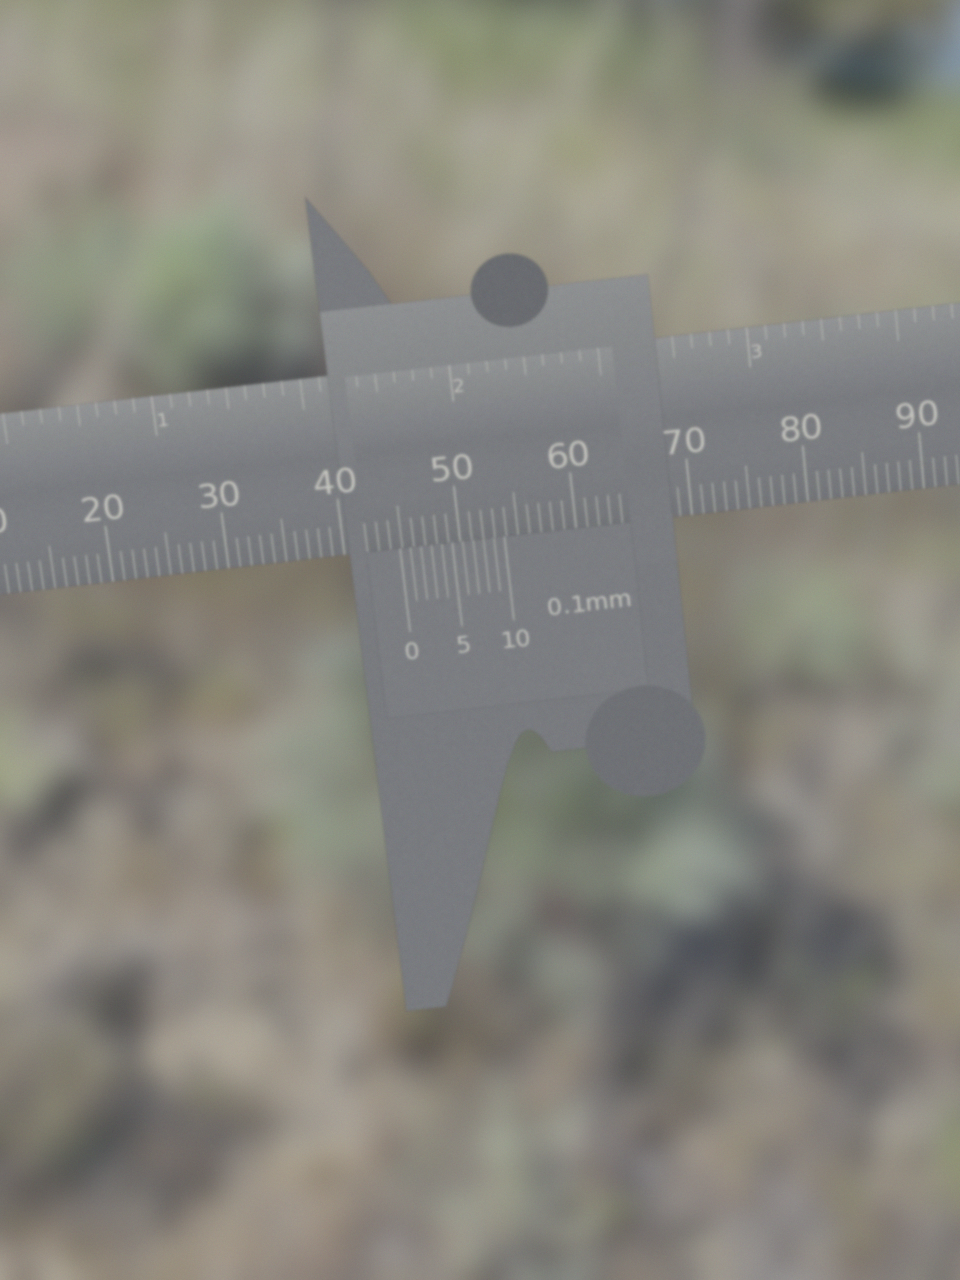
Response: 44.8 (mm)
